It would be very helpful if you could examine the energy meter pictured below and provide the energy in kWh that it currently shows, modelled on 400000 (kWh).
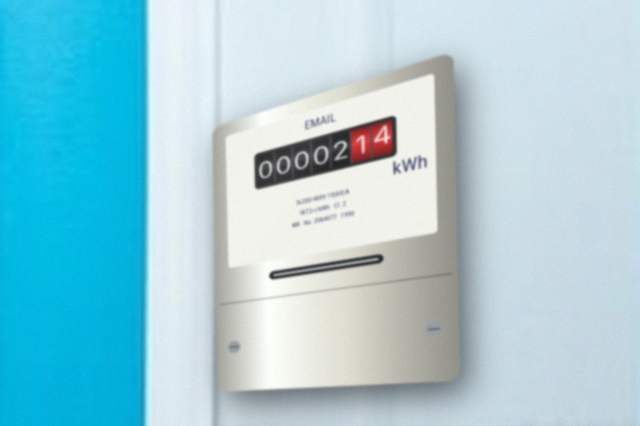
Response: 2.14 (kWh)
